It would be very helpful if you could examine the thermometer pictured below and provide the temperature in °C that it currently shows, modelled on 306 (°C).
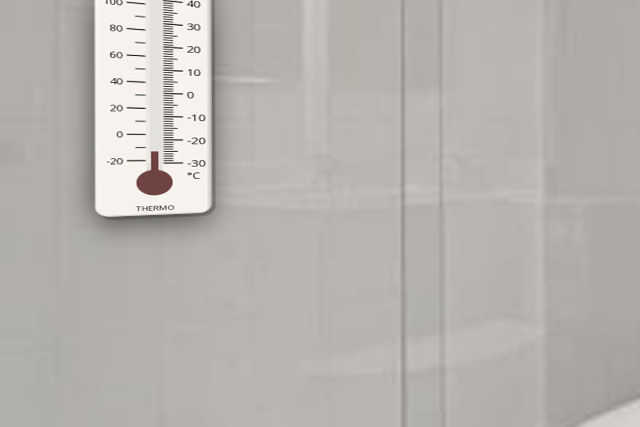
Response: -25 (°C)
